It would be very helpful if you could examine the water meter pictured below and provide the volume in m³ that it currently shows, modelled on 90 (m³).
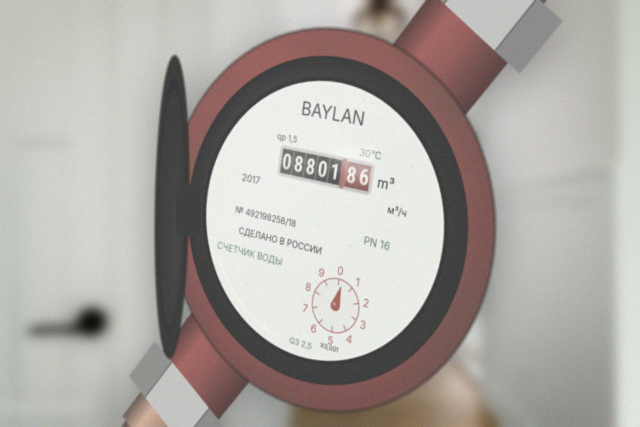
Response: 8801.860 (m³)
